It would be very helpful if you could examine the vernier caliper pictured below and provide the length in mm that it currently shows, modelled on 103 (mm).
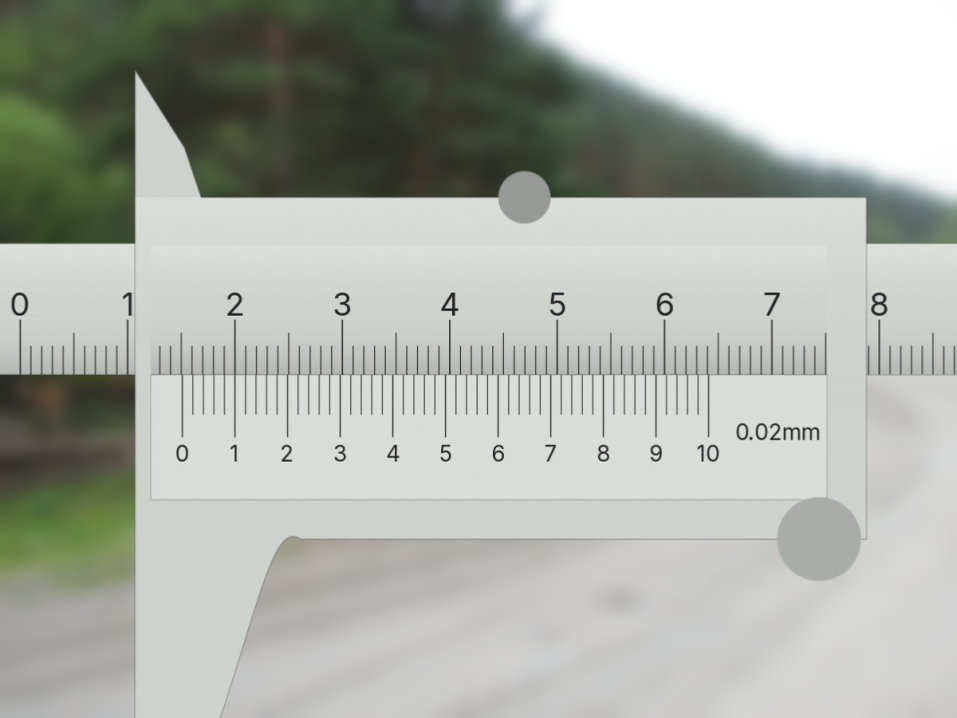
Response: 15.1 (mm)
